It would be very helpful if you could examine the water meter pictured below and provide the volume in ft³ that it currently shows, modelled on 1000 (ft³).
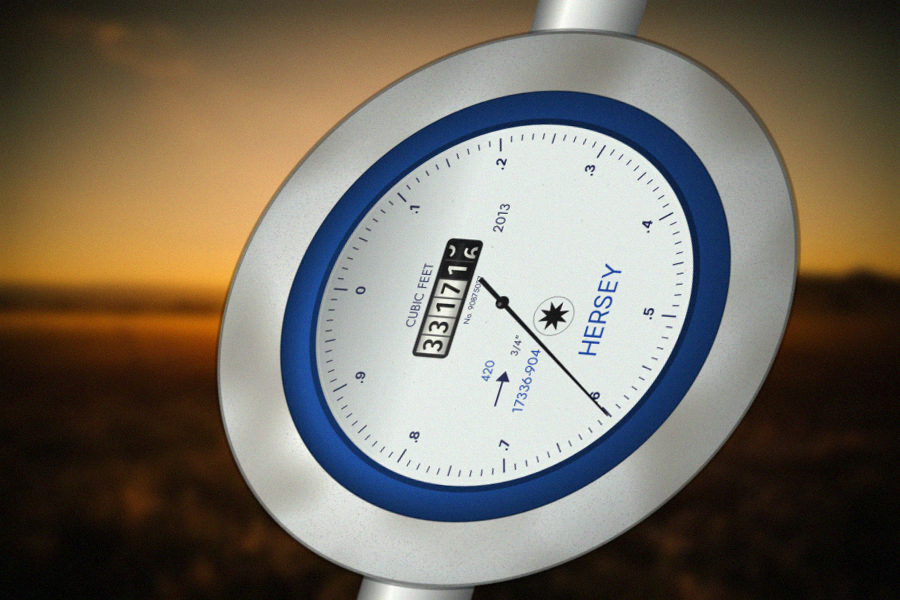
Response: 331715.60 (ft³)
